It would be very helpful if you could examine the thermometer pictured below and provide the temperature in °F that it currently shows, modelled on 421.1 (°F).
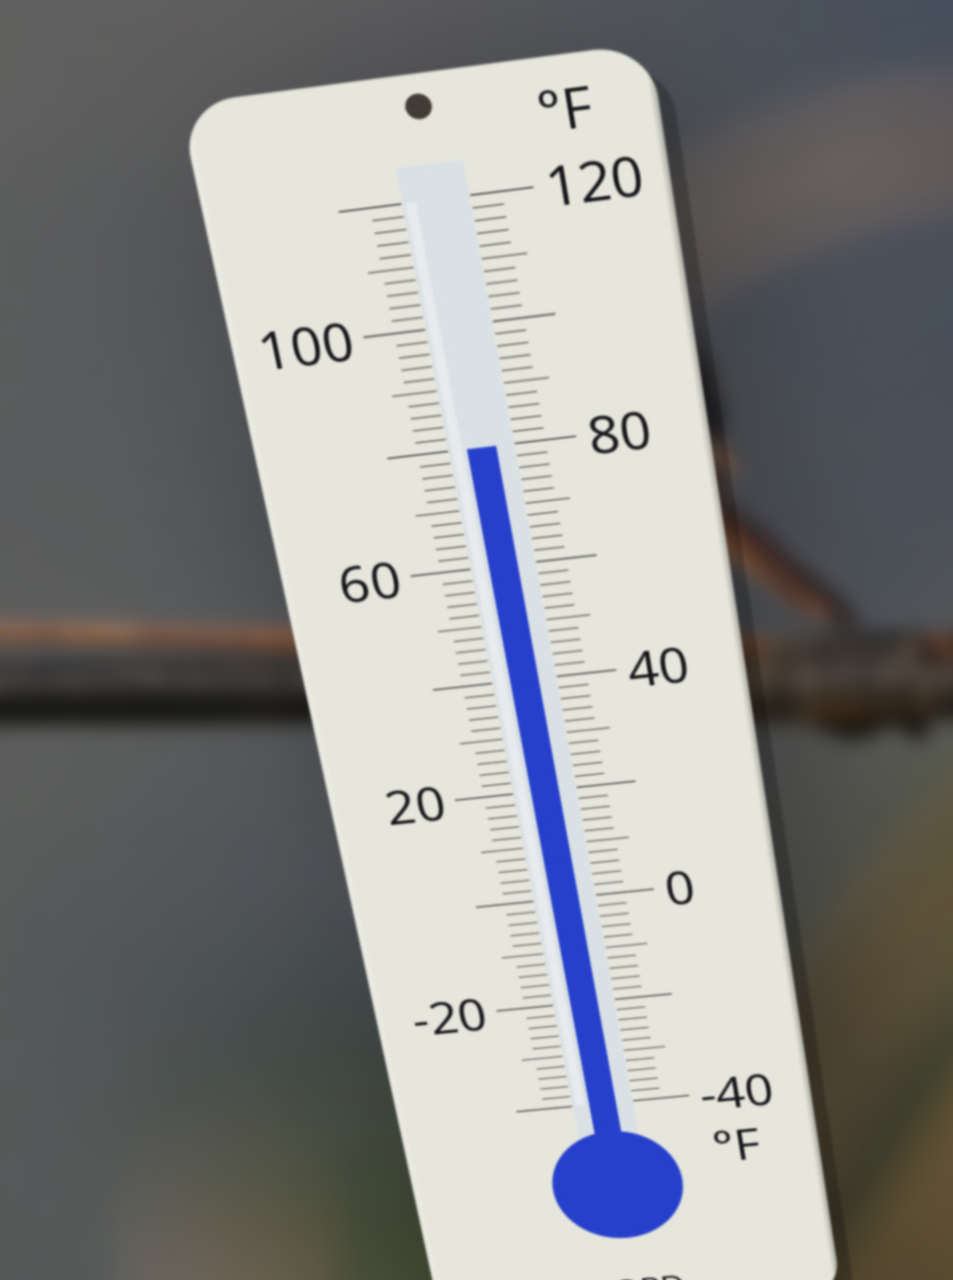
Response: 80 (°F)
